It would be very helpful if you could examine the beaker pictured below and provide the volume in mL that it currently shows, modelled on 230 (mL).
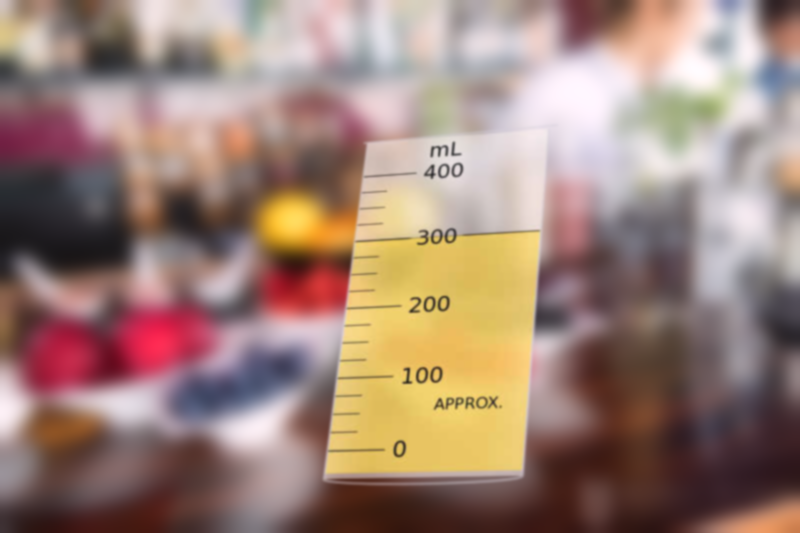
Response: 300 (mL)
